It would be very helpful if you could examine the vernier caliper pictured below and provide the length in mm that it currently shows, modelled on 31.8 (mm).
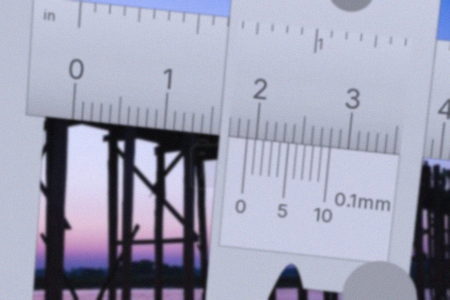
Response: 19.0 (mm)
